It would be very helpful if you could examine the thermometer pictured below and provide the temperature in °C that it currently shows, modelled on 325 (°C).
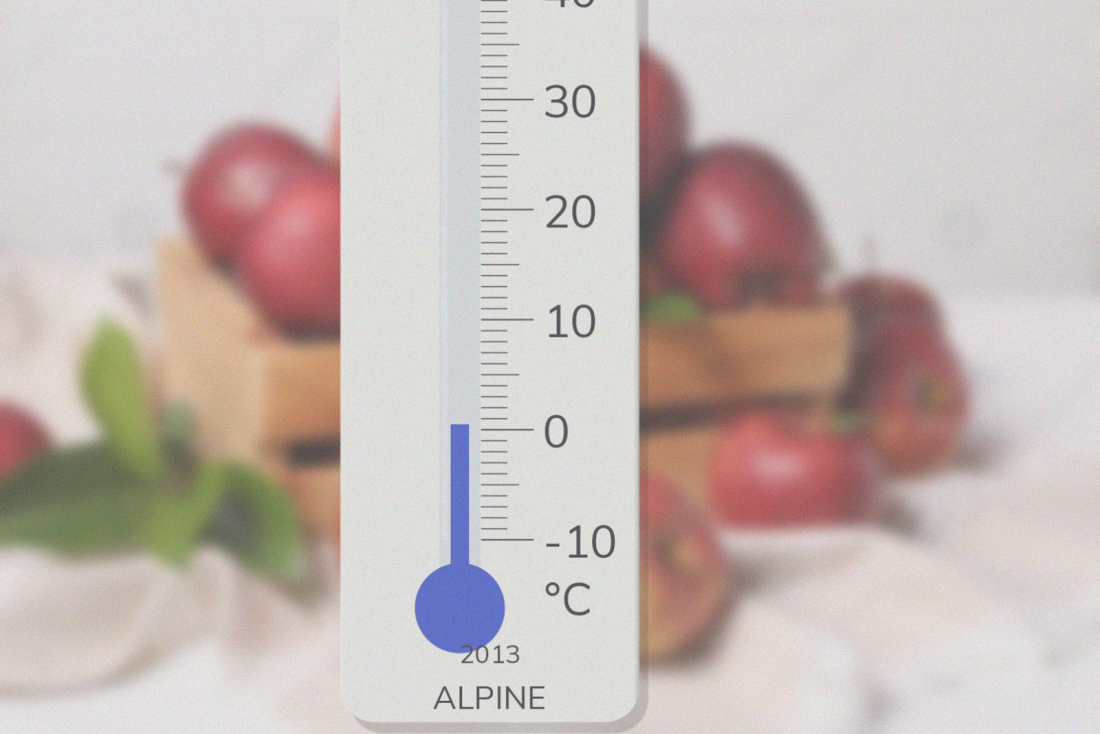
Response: 0.5 (°C)
